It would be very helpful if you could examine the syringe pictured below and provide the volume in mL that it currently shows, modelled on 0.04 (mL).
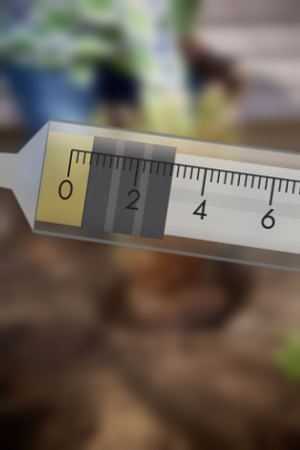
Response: 0.6 (mL)
